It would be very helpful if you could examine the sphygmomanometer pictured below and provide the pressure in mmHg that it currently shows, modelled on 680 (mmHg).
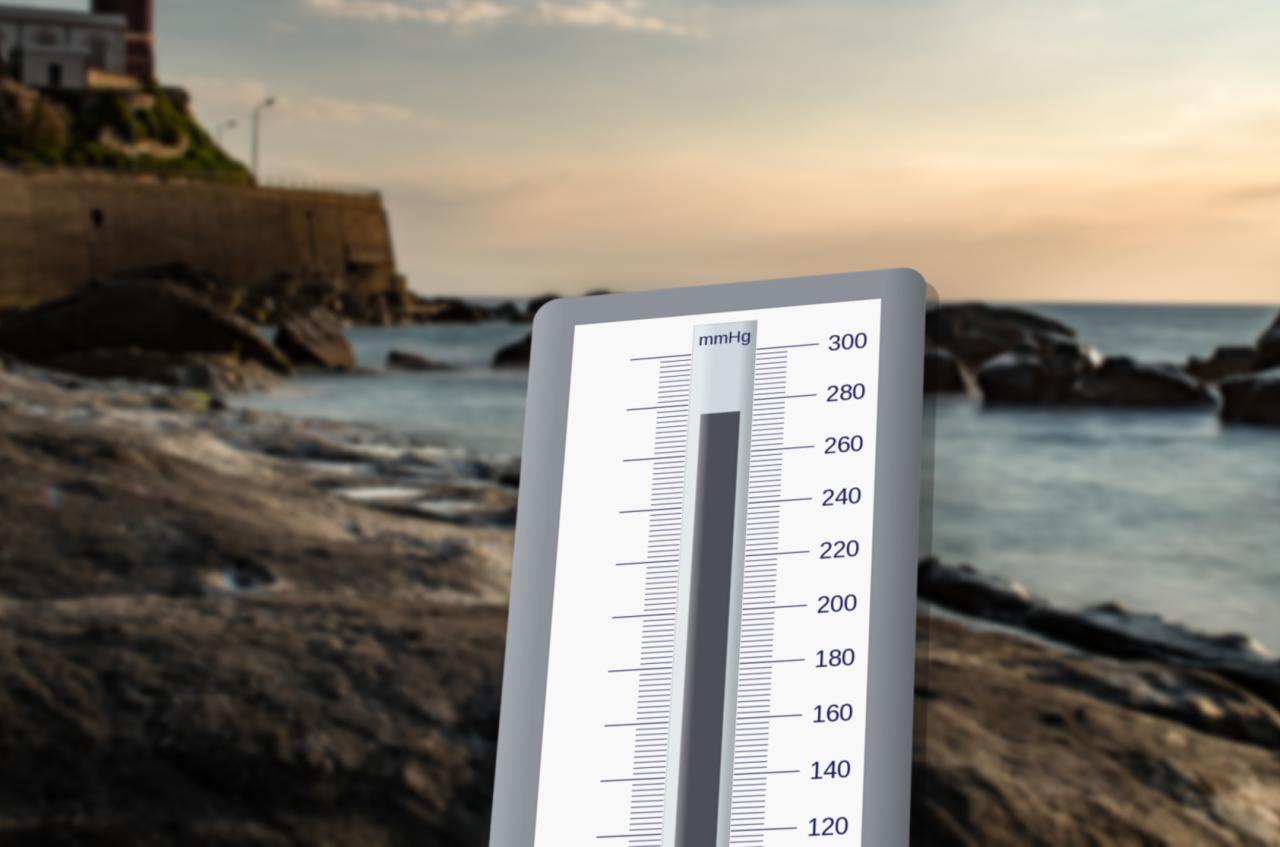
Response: 276 (mmHg)
